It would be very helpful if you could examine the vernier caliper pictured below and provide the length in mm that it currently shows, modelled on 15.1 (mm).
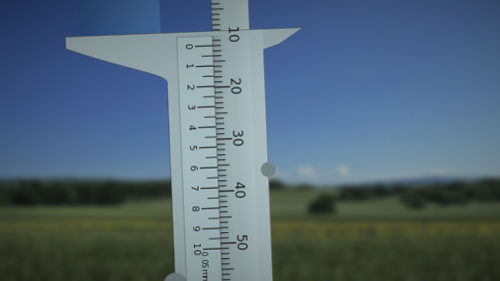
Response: 12.0 (mm)
